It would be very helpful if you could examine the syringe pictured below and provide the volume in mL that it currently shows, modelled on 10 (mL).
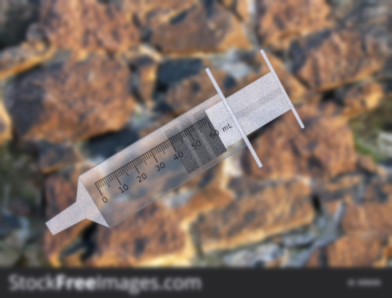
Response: 40 (mL)
